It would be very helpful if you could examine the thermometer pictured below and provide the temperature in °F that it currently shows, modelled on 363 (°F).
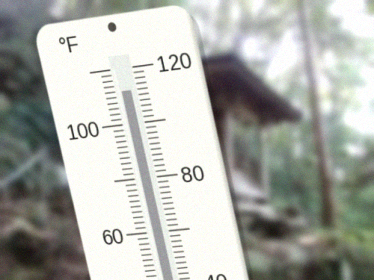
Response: 112 (°F)
